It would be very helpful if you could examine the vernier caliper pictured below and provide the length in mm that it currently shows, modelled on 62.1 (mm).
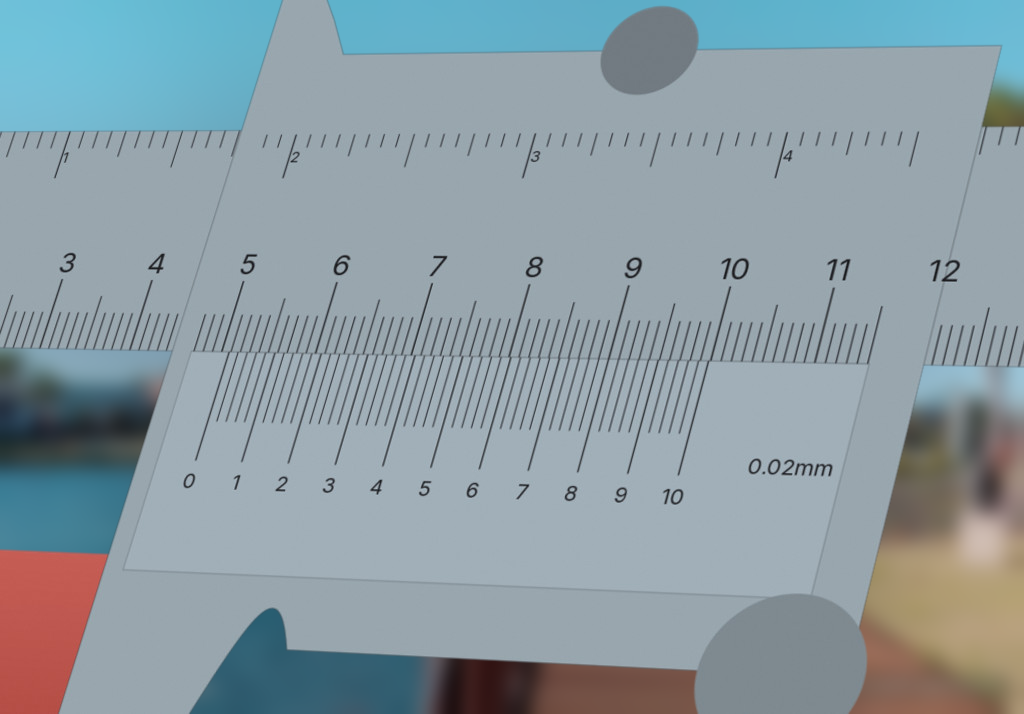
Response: 50.8 (mm)
